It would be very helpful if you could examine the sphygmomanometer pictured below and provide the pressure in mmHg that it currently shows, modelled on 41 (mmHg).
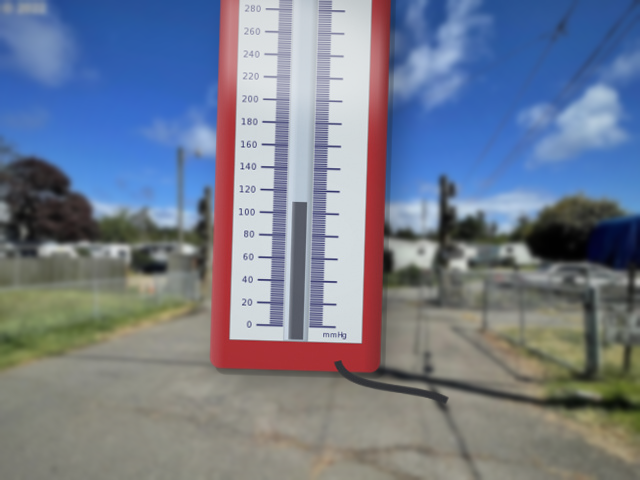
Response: 110 (mmHg)
